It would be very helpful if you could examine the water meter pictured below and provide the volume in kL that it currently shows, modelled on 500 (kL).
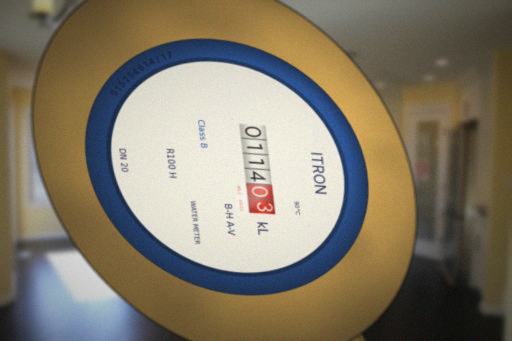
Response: 114.03 (kL)
